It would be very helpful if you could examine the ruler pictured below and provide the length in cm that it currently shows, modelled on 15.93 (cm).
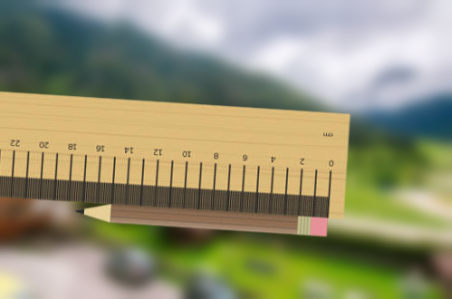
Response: 17.5 (cm)
